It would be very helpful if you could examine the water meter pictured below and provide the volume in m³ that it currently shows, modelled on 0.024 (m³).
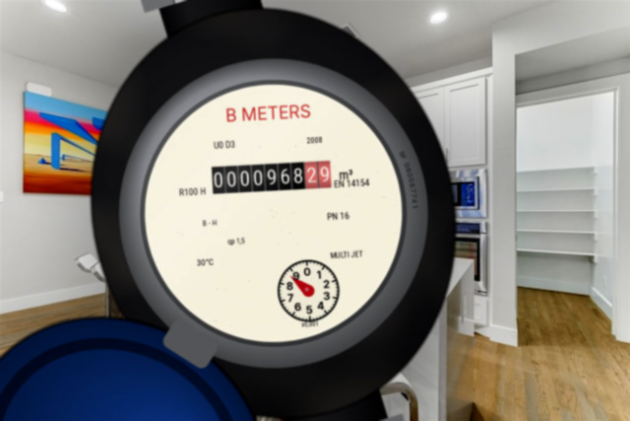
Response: 968.298 (m³)
